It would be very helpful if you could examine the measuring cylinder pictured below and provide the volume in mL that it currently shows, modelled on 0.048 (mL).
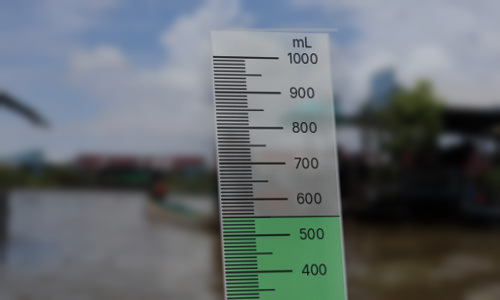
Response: 550 (mL)
